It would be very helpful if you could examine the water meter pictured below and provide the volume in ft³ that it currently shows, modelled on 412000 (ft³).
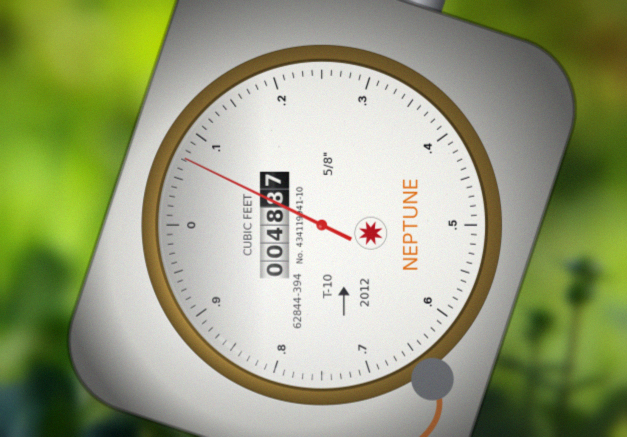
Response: 4887.07 (ft³)
